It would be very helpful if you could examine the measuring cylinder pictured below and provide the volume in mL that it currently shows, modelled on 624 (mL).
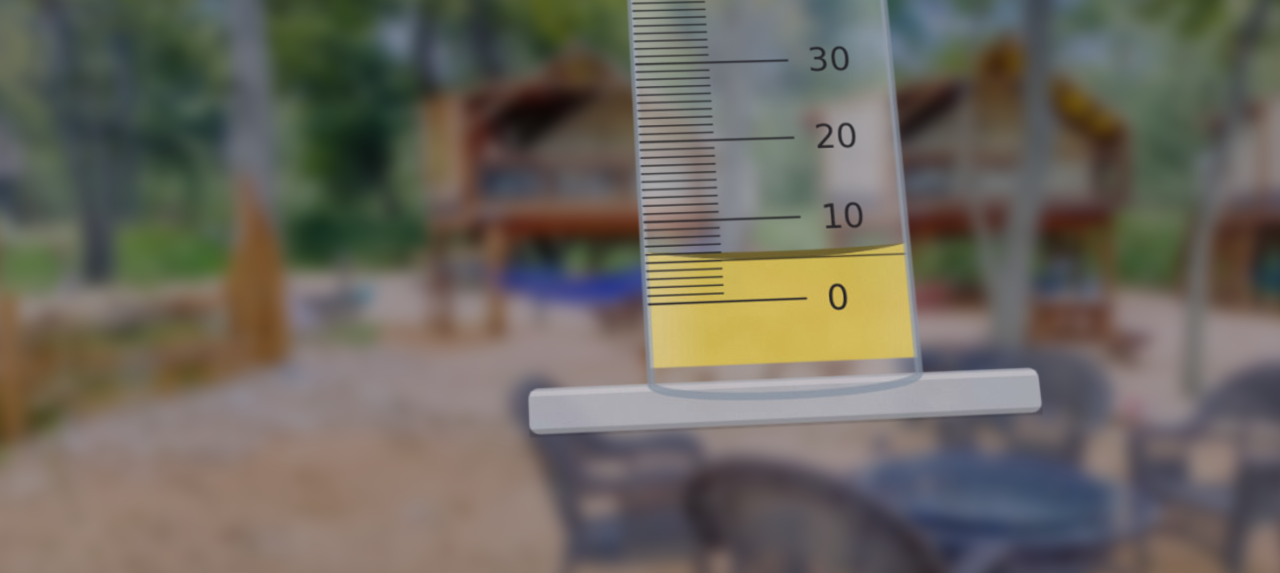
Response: 5 (mL)
